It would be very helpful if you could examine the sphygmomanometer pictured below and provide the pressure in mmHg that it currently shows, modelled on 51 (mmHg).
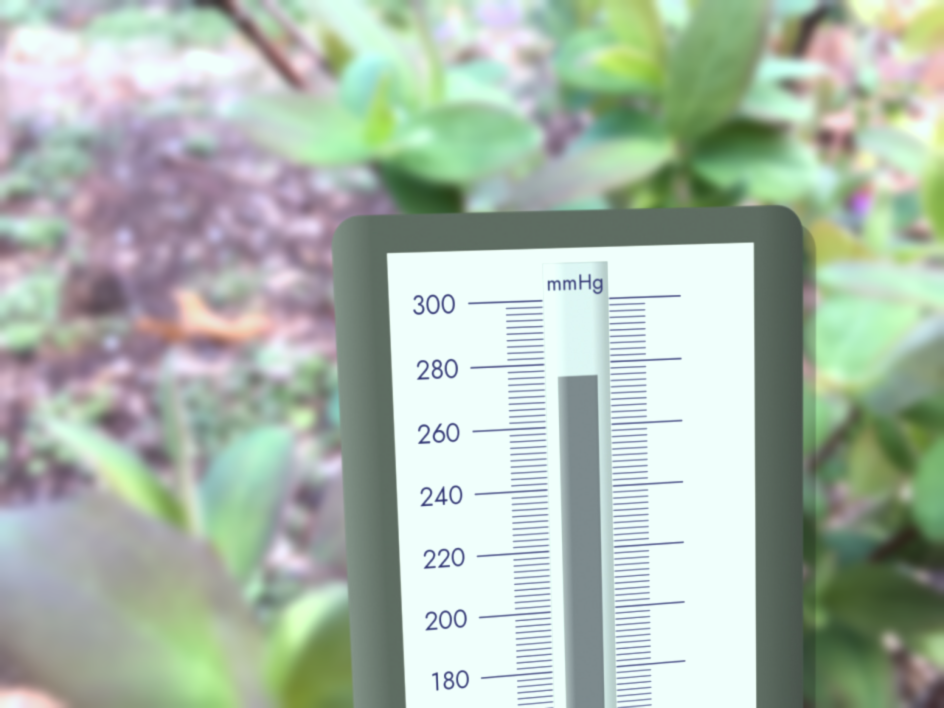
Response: 276 (mmHg)
